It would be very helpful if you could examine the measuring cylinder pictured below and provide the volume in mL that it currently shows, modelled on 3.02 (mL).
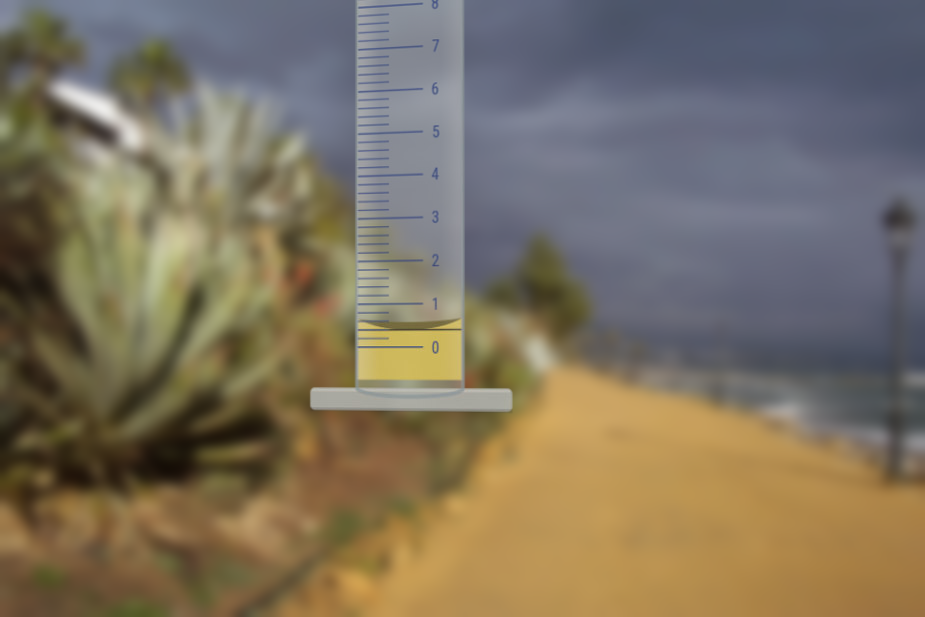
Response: 0.4 (mL)
